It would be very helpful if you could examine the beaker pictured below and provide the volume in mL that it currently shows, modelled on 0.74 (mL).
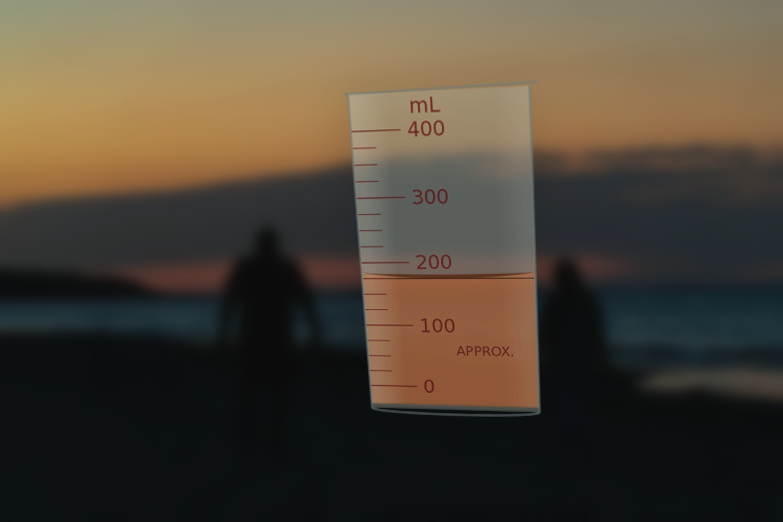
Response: 175 (mL)
